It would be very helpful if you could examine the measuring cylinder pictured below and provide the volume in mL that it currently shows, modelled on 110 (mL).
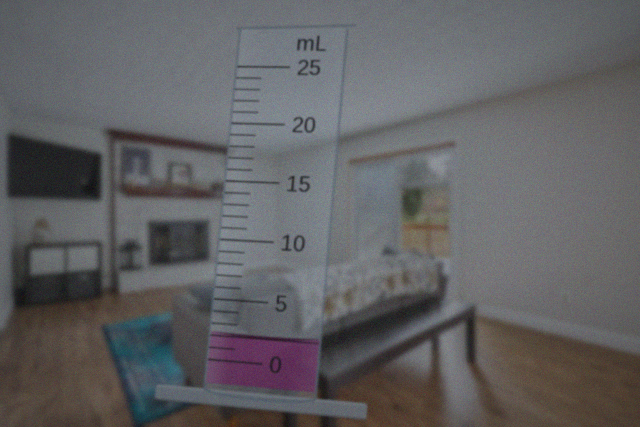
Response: 2 (mL)
